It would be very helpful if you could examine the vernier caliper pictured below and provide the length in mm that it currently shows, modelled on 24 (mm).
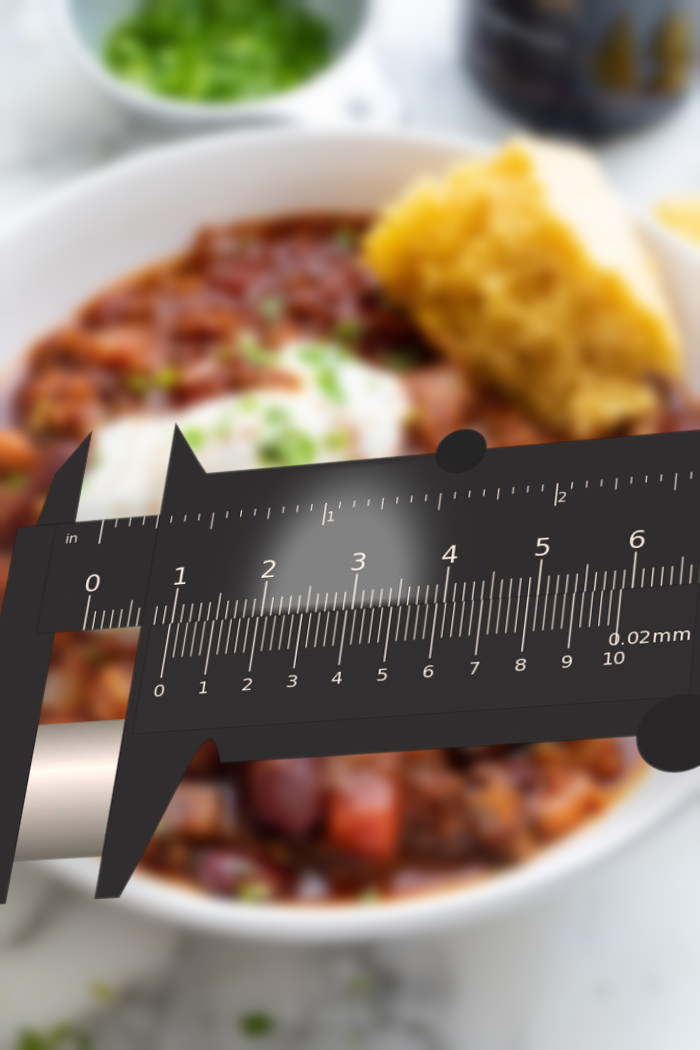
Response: 9.8 (mm)
